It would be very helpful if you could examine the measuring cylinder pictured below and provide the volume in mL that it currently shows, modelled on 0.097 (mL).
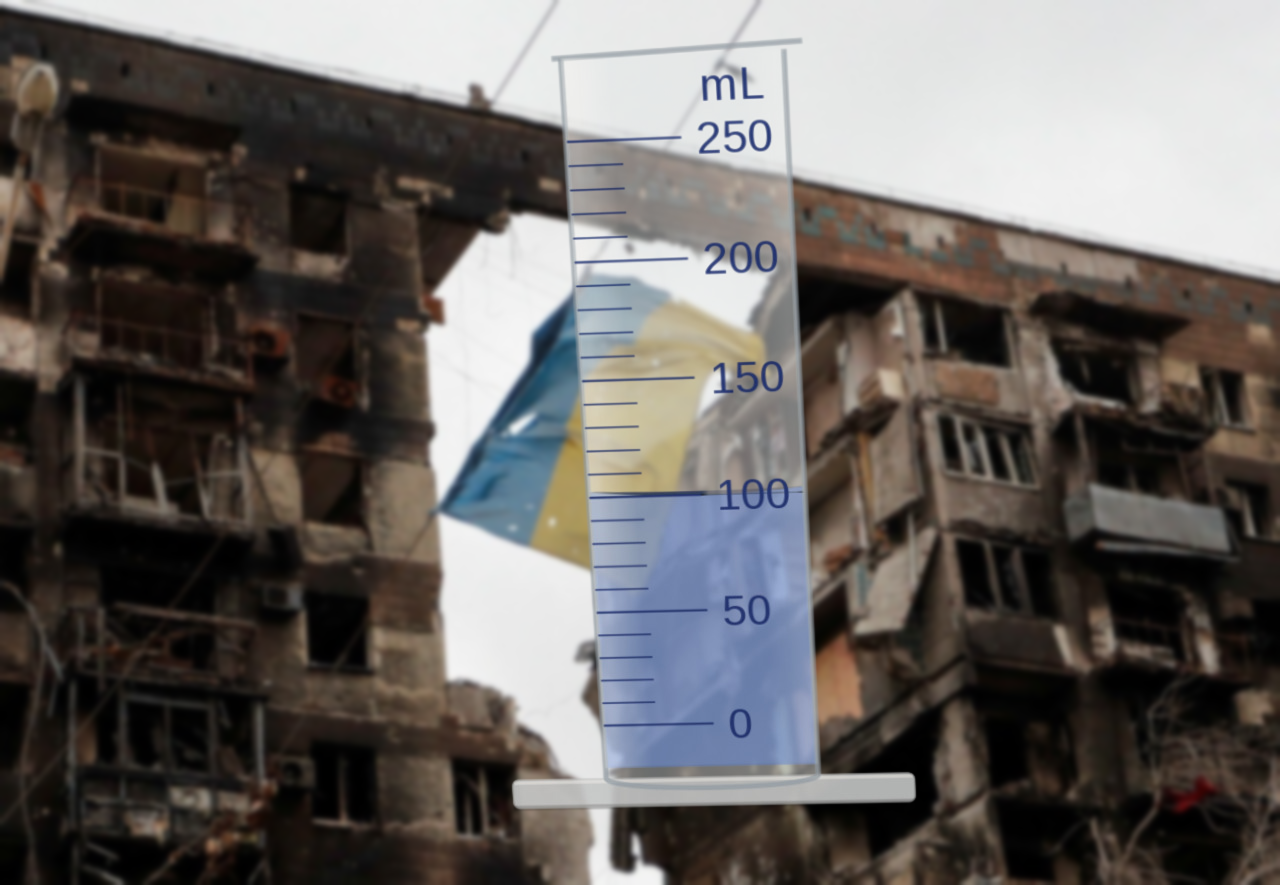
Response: 100 (mL)
